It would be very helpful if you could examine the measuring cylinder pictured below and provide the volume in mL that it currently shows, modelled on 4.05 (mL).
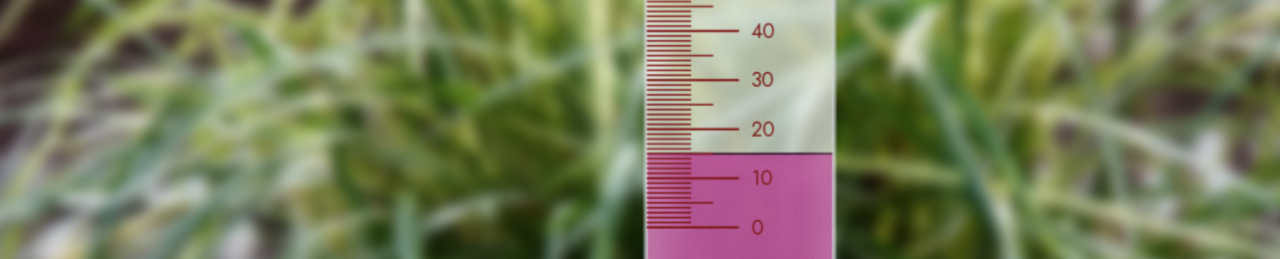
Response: 15 (mL)
